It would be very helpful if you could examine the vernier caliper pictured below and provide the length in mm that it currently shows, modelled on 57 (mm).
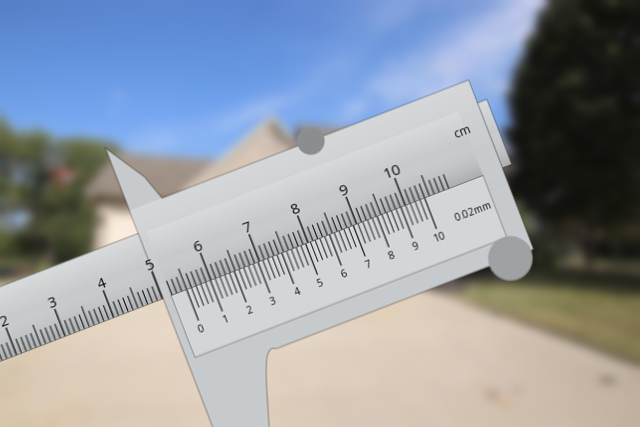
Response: 55.0 (mm)
